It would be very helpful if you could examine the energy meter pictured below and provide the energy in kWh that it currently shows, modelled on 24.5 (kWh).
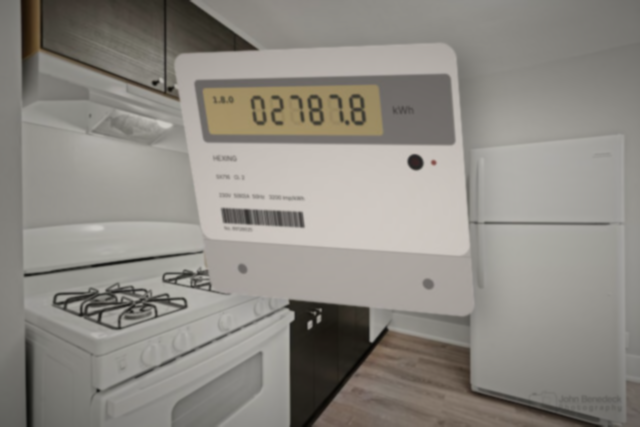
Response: 2787.8 (kWh)
